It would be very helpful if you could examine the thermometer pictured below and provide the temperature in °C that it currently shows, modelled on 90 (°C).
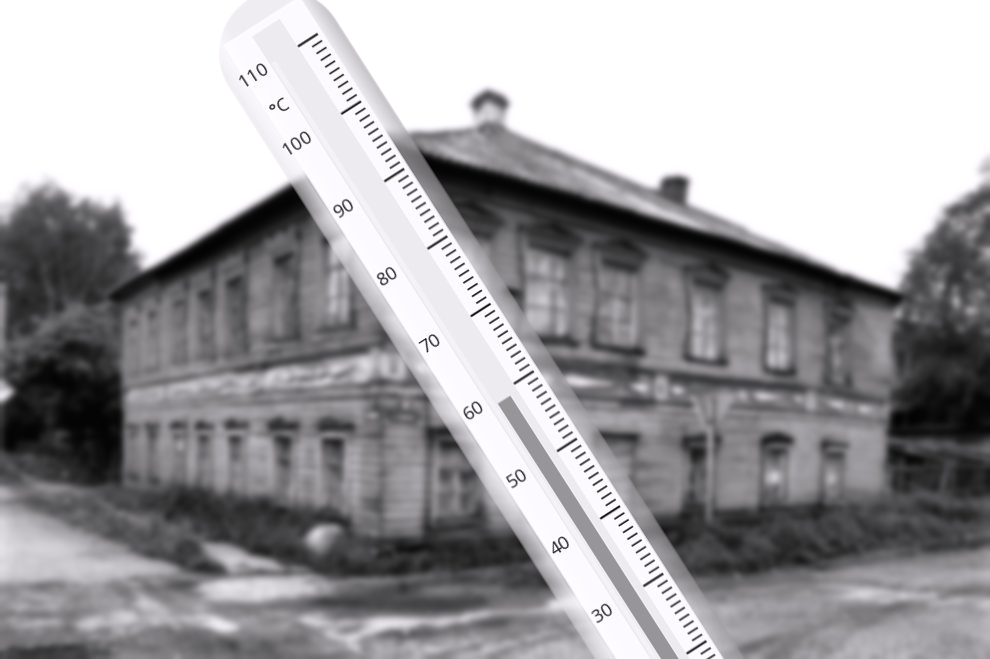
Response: 59 (°C)
